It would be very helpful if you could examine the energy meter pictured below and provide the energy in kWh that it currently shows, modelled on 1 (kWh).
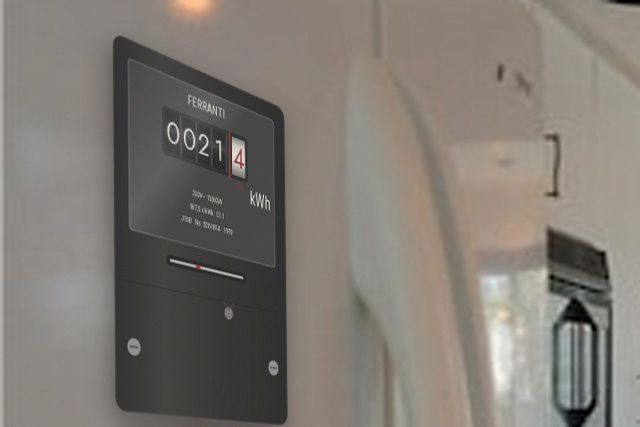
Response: 21.4 (kWh)
